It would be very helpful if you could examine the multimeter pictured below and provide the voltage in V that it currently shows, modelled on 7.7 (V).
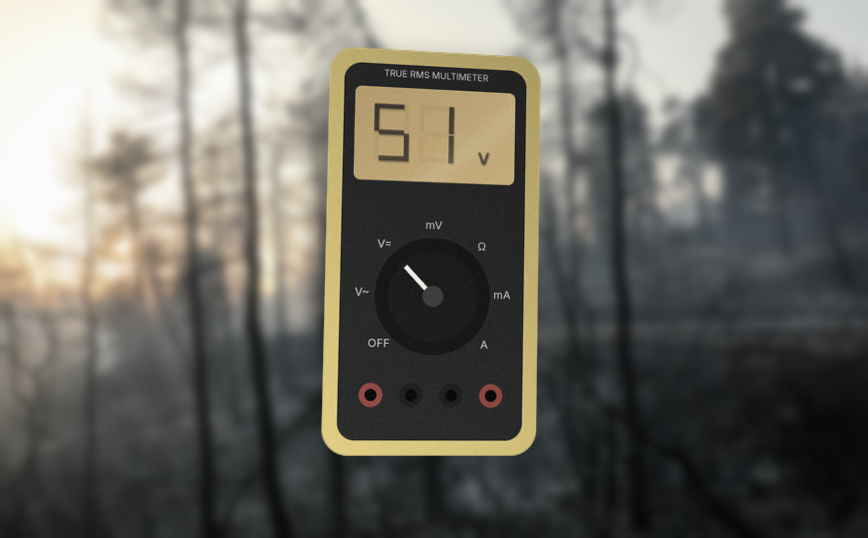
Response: 51 (V)
